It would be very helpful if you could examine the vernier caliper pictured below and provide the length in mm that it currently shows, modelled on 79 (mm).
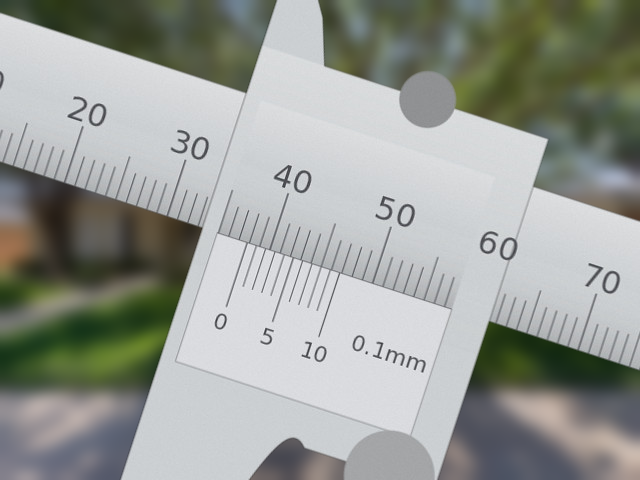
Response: 37.8 (mm)
